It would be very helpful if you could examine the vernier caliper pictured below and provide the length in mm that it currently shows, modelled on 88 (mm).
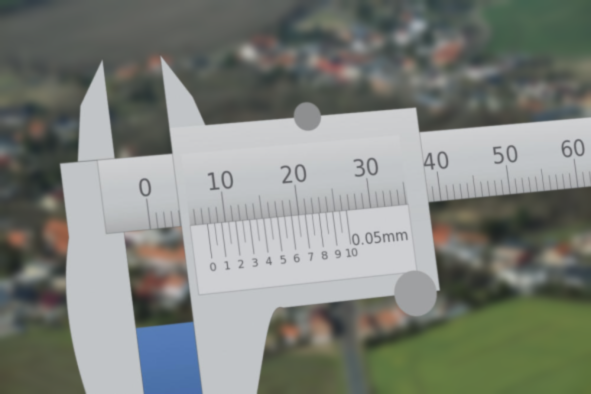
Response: 7.6 (mm)
